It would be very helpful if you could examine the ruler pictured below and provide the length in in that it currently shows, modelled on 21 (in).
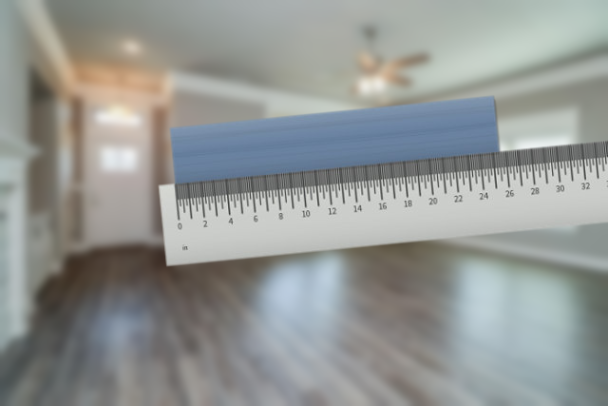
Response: 25.5 (in)
